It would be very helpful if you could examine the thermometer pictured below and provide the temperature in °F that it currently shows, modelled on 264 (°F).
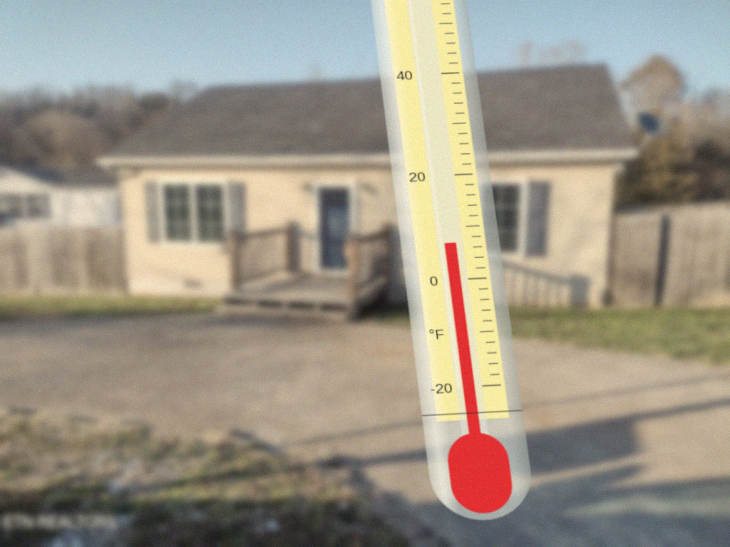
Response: 7 (°F)
